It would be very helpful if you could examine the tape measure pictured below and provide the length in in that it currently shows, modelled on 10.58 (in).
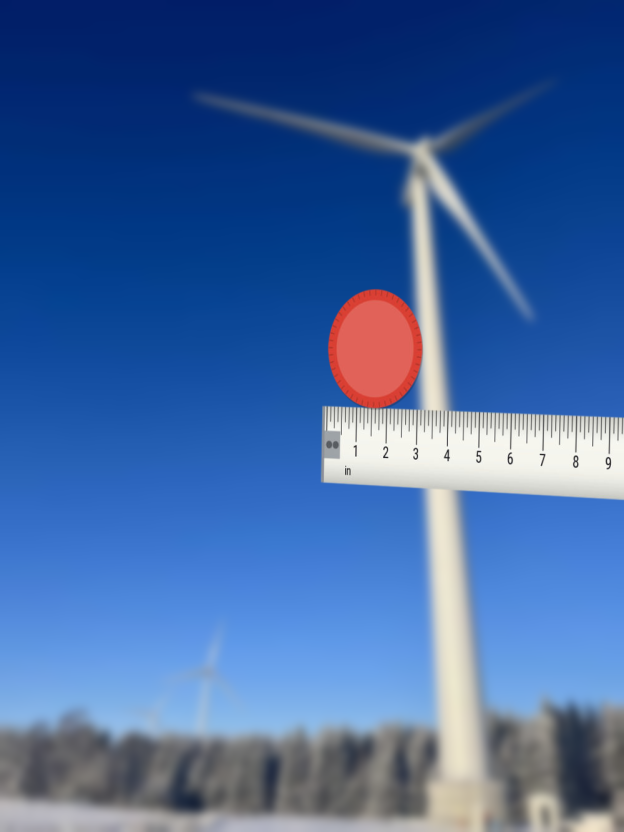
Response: 3.125 (in)
